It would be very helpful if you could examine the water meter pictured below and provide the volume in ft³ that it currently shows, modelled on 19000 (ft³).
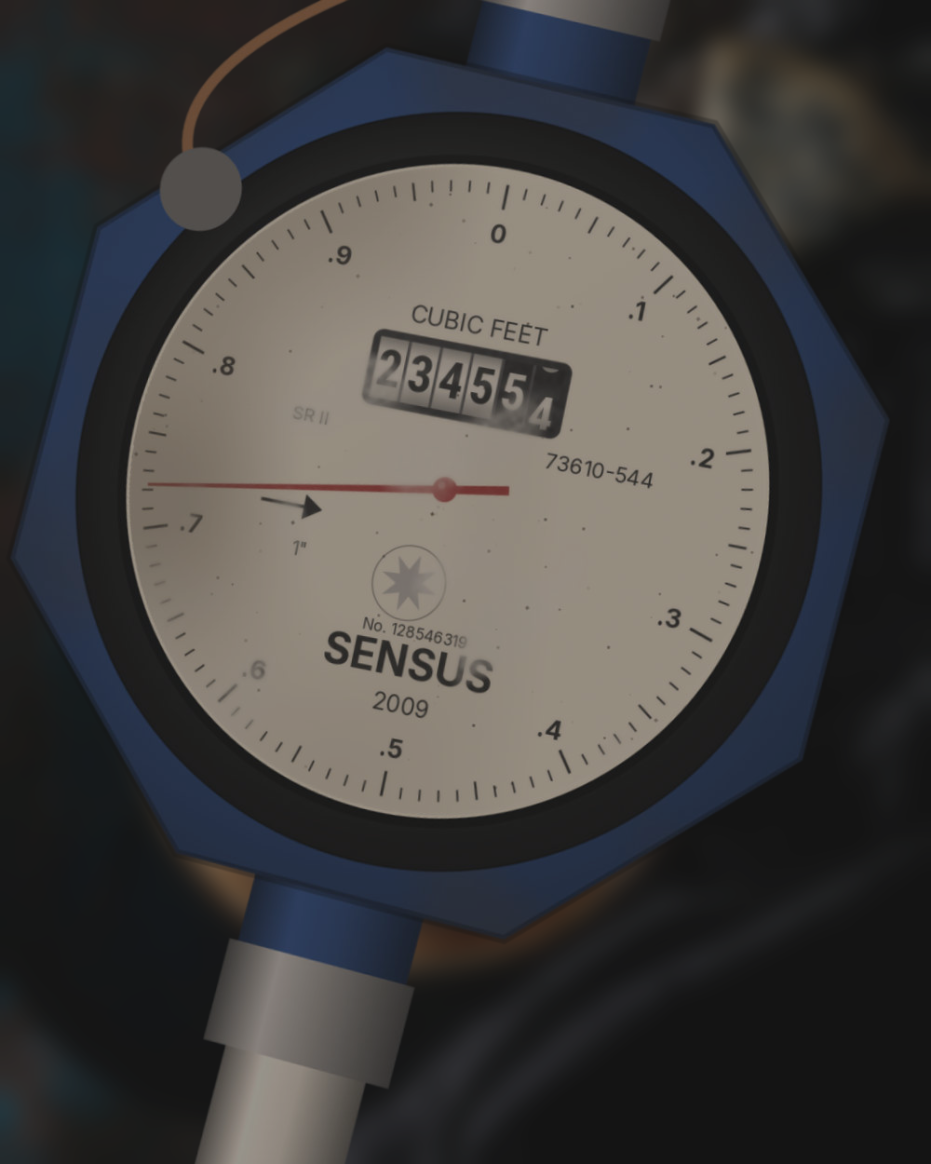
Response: 234553.72 (ft³)
